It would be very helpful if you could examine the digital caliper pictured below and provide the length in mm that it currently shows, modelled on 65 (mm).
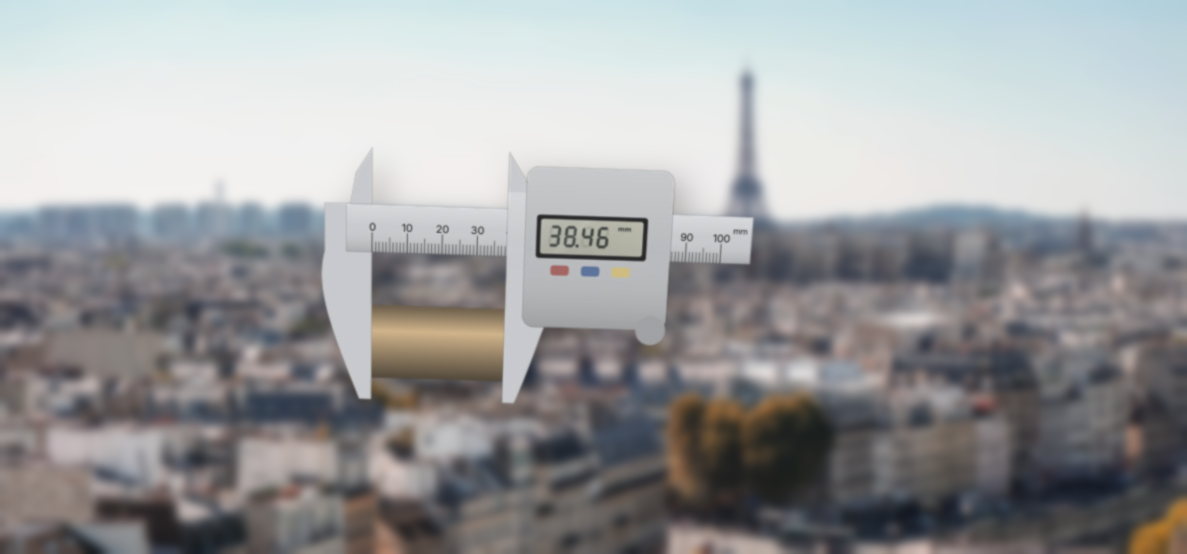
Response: 38.46 (mm)
